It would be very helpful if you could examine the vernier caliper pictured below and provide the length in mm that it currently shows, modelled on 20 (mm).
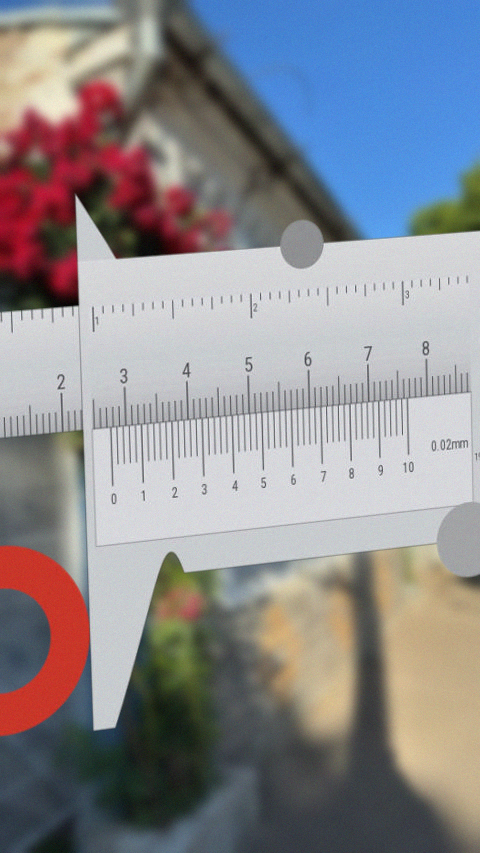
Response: 27.6 (mm)
